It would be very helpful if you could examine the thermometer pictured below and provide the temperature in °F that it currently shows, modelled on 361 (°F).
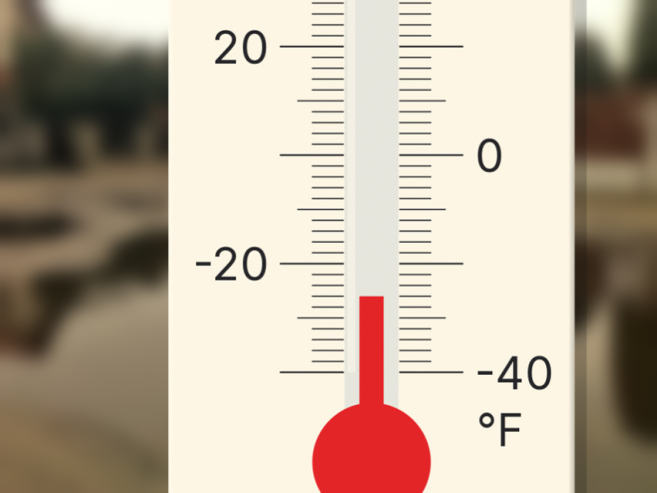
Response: -26 (°F)
